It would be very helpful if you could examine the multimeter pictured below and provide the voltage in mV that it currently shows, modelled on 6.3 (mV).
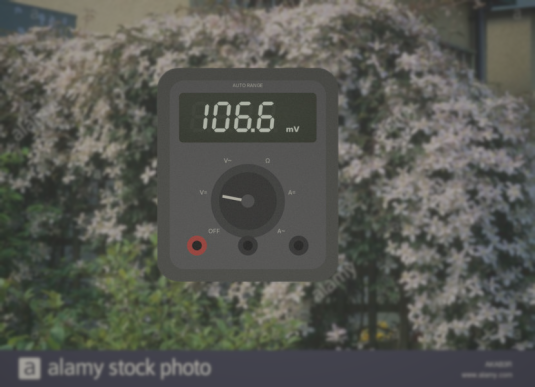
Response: 106.6 (mV)
